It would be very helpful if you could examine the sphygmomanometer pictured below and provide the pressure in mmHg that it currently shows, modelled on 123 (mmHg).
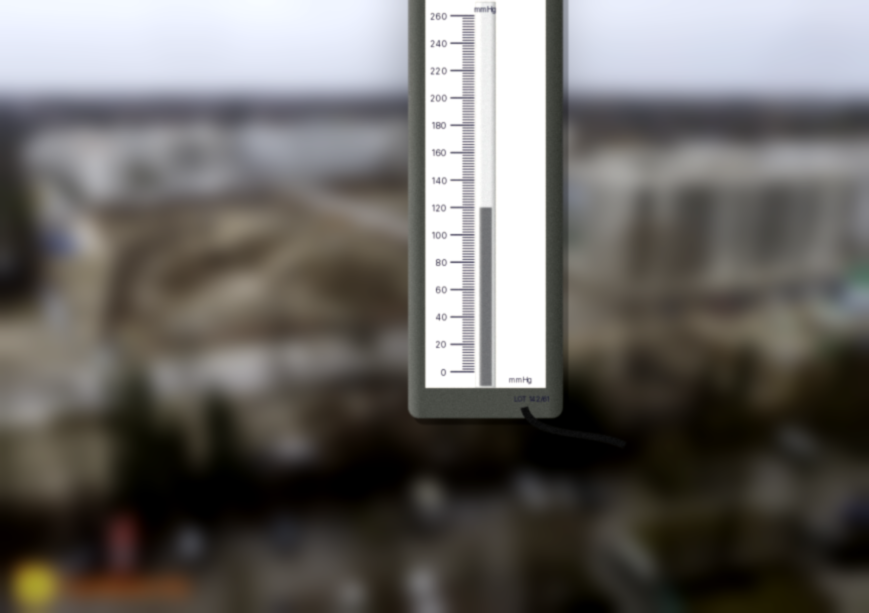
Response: 120 (mmHg)
